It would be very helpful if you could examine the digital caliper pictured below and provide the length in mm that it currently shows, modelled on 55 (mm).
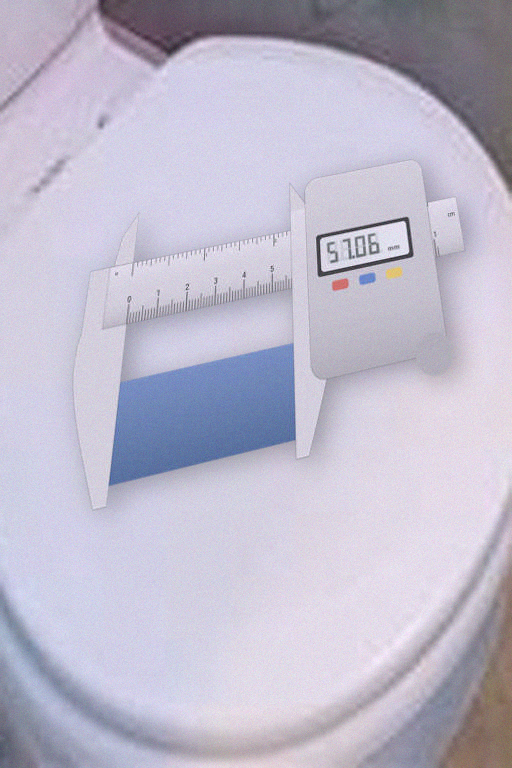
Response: 57.06 (mm)
